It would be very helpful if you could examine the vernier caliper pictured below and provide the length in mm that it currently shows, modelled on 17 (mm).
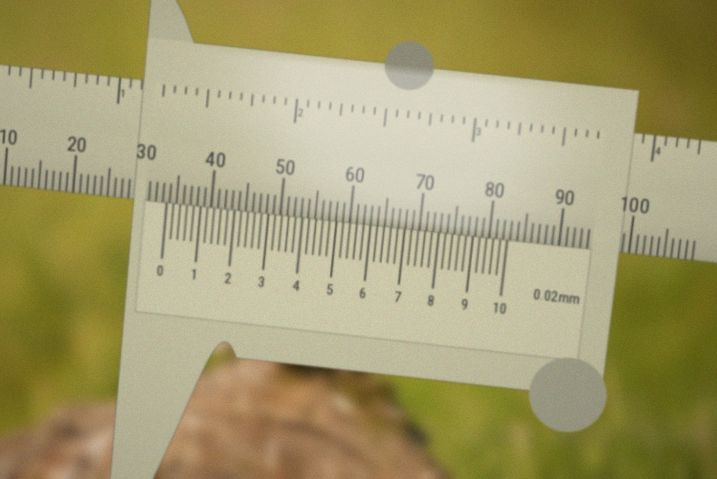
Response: 33.6 (mm)
